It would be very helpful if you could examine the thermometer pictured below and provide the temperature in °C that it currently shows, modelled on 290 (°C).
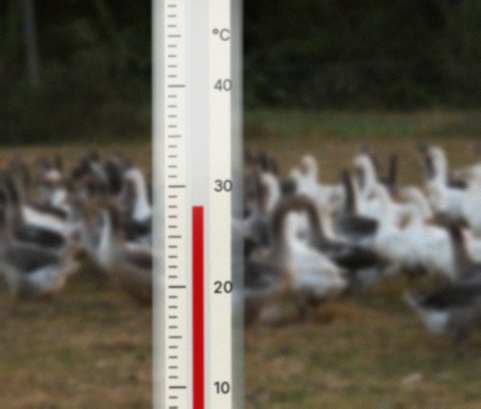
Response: 28 (°C)
